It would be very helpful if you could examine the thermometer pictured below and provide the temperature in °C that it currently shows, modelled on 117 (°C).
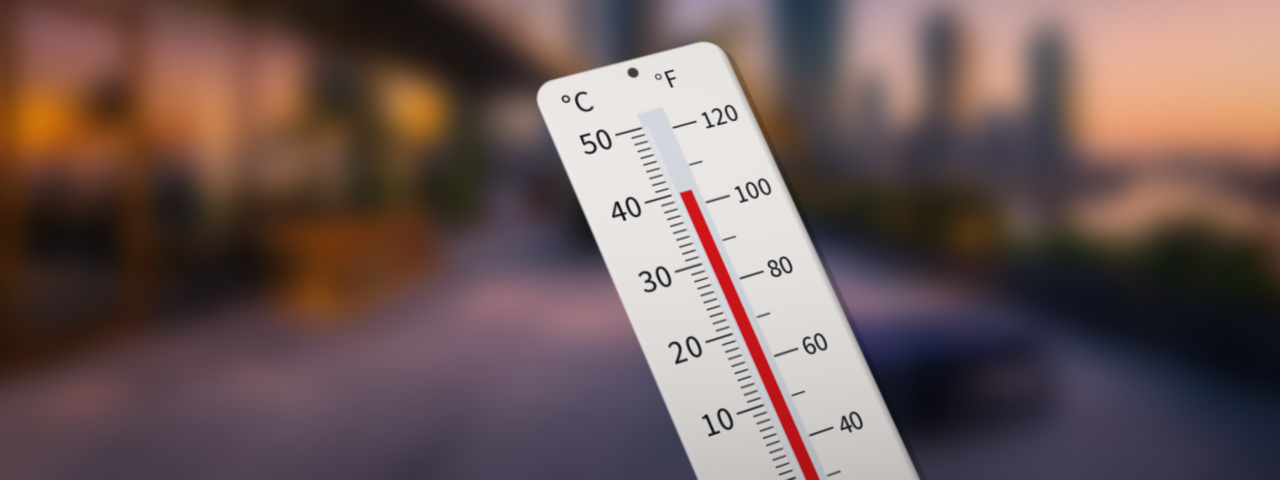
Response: 40 (°C)
